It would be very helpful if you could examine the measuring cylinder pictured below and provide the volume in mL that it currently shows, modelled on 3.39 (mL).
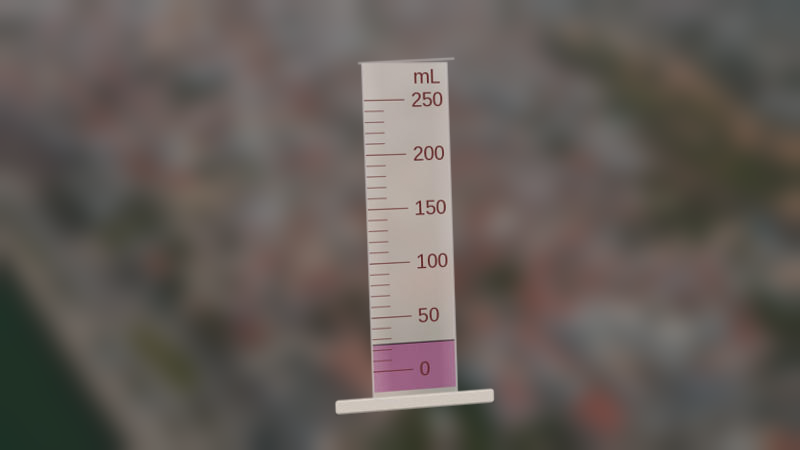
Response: 25 (mL)
